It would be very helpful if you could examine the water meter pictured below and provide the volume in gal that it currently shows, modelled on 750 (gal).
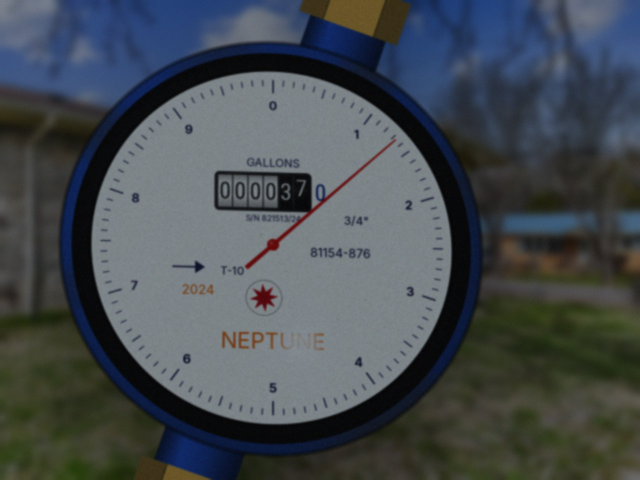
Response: 371.3 (gal)
